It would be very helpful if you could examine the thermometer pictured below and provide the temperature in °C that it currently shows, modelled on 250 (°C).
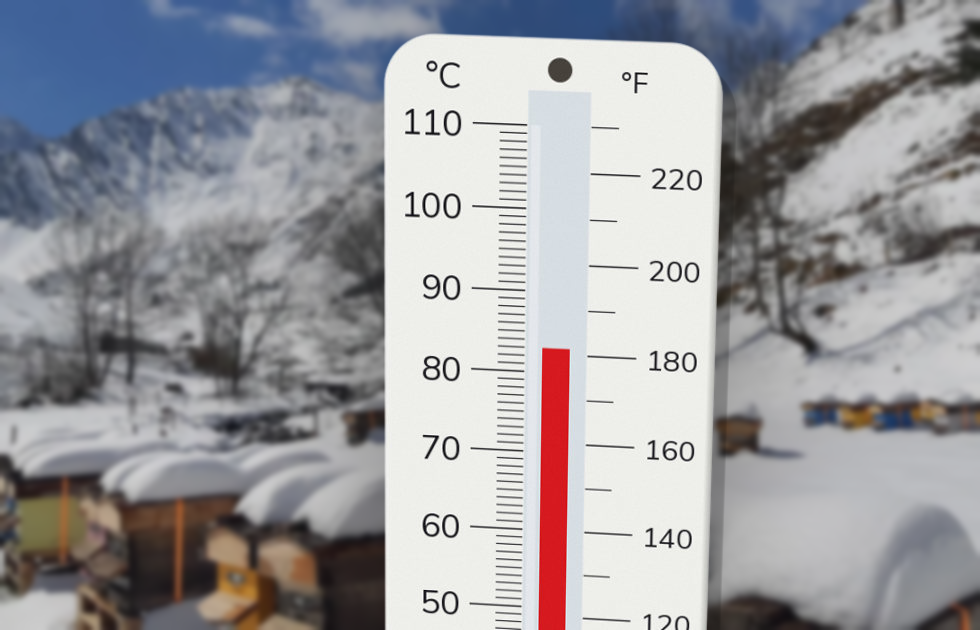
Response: 83 (°C)
